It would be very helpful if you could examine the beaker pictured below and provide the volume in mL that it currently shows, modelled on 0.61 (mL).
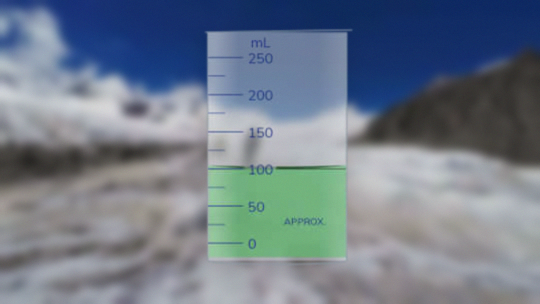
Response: 100 (mL)
